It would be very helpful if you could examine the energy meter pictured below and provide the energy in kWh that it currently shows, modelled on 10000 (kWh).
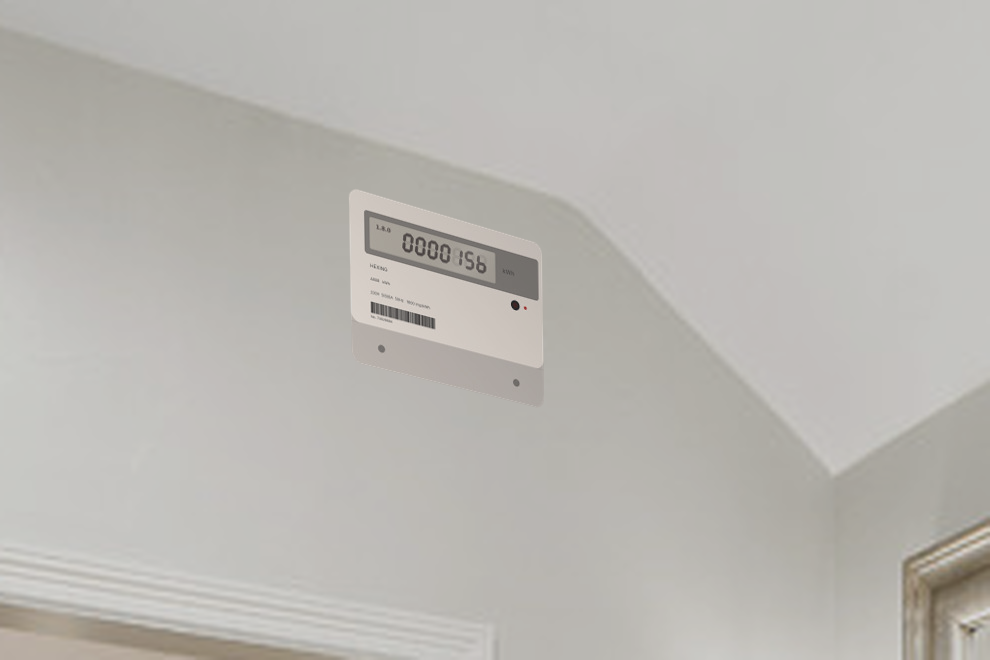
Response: 156 (kWh)
